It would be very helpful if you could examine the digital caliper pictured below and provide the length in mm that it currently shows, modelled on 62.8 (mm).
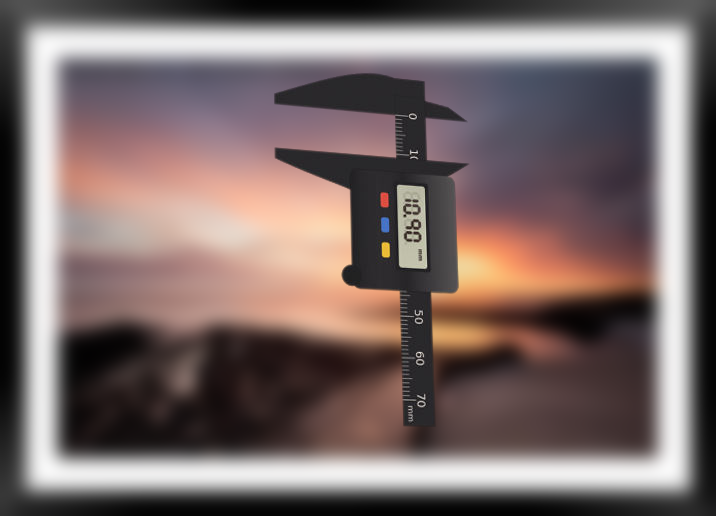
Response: 10.90 (mm)
